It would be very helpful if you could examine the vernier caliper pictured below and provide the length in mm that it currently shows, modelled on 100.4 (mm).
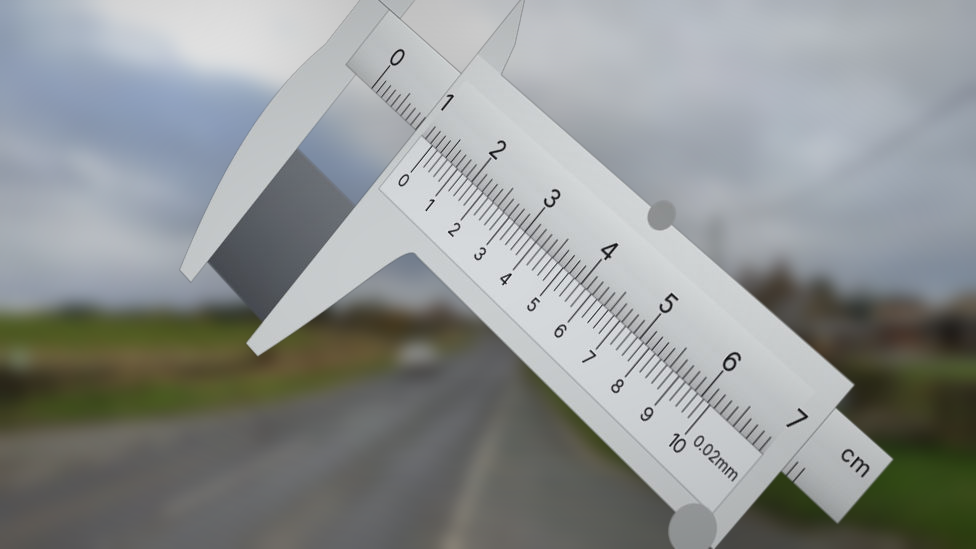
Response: 12.4 (mm)
